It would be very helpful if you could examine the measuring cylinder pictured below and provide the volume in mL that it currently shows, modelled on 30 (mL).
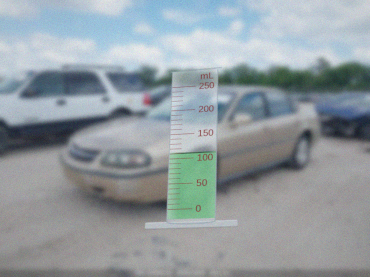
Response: 110 (mL)
